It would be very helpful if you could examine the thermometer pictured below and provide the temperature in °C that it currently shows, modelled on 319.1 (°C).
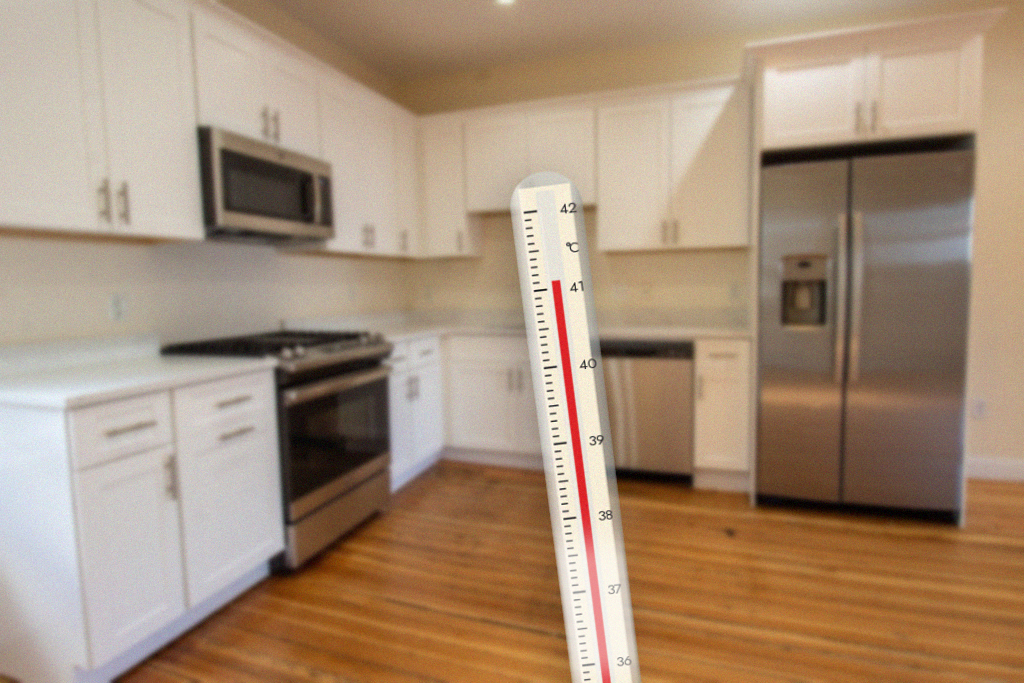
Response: 41.1 (°C)
